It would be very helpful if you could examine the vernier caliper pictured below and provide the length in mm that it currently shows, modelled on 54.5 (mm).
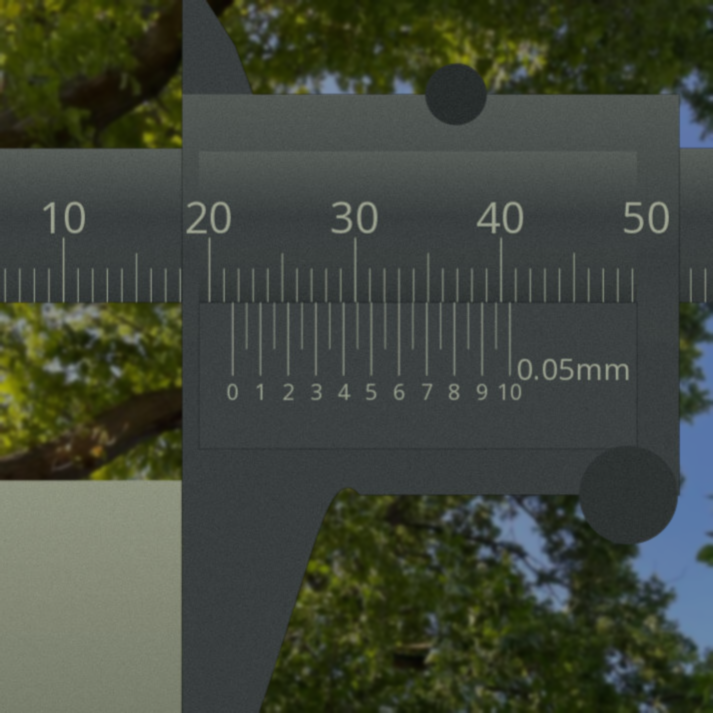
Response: 21.6 (mm)
